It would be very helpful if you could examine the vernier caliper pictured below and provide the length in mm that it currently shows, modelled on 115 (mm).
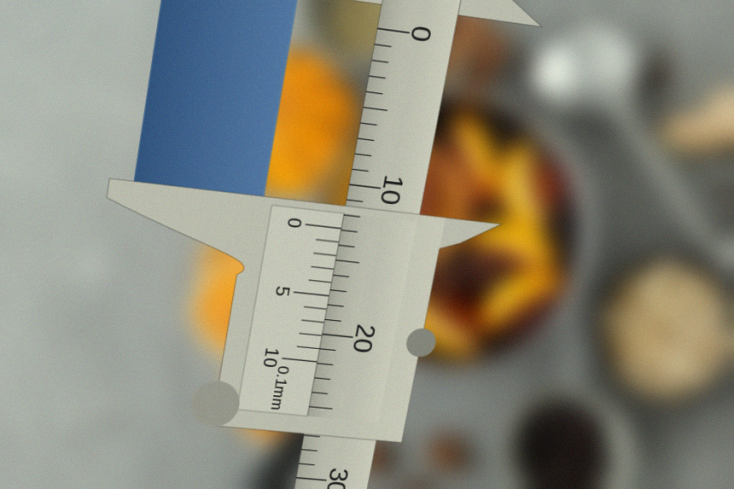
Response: 12.9 (mm)
